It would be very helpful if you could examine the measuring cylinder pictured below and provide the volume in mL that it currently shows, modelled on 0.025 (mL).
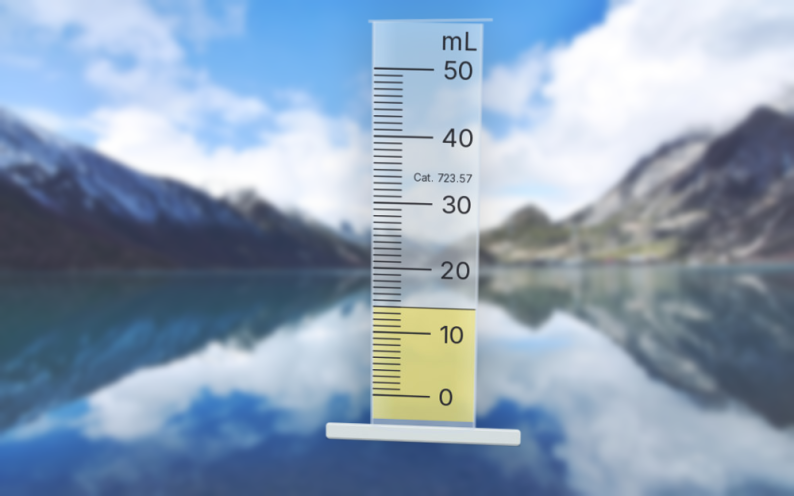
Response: 14 (mL)
